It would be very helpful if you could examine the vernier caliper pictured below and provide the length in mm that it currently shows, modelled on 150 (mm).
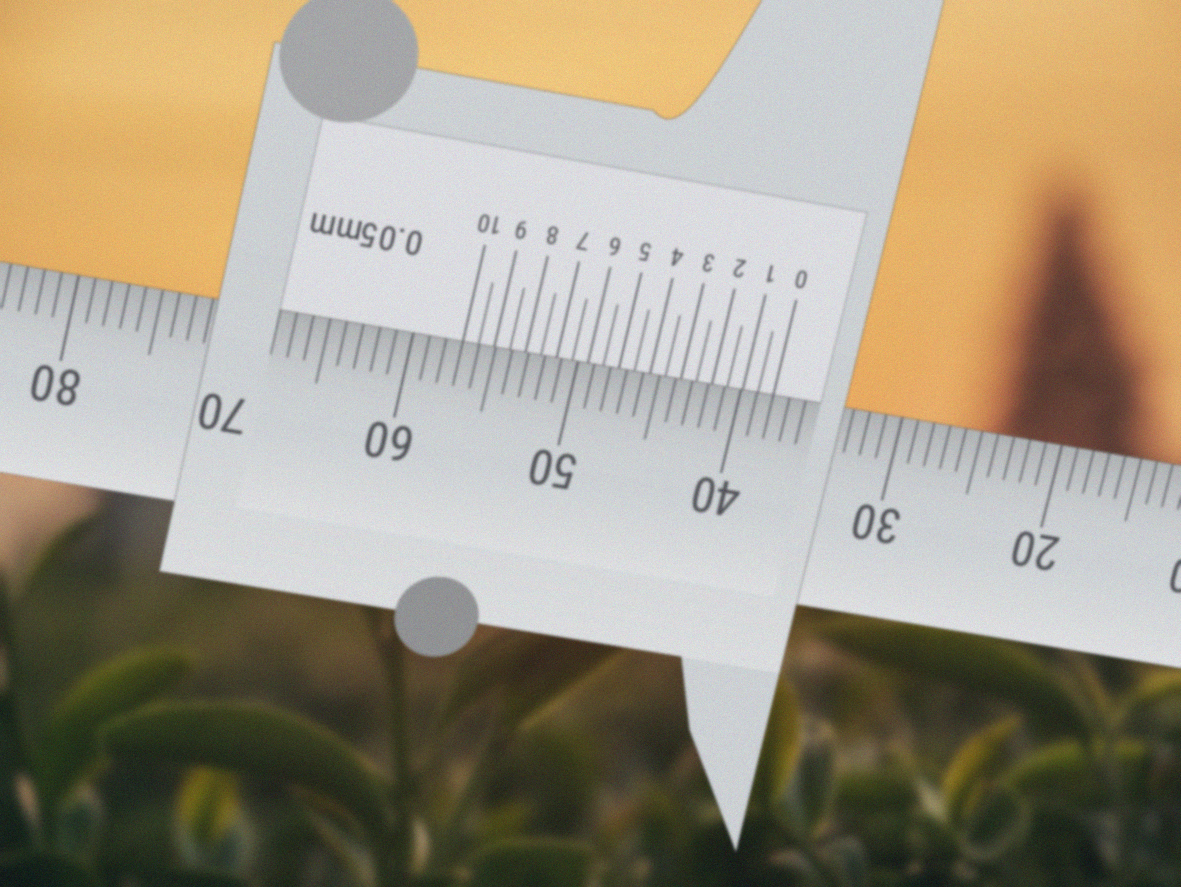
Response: 38.0 (mm)
